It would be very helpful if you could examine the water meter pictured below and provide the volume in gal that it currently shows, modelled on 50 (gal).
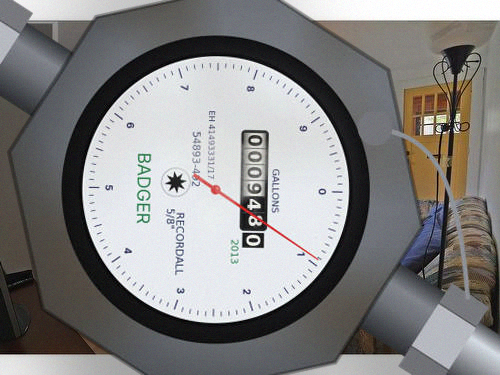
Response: 9480.9 (gal)
